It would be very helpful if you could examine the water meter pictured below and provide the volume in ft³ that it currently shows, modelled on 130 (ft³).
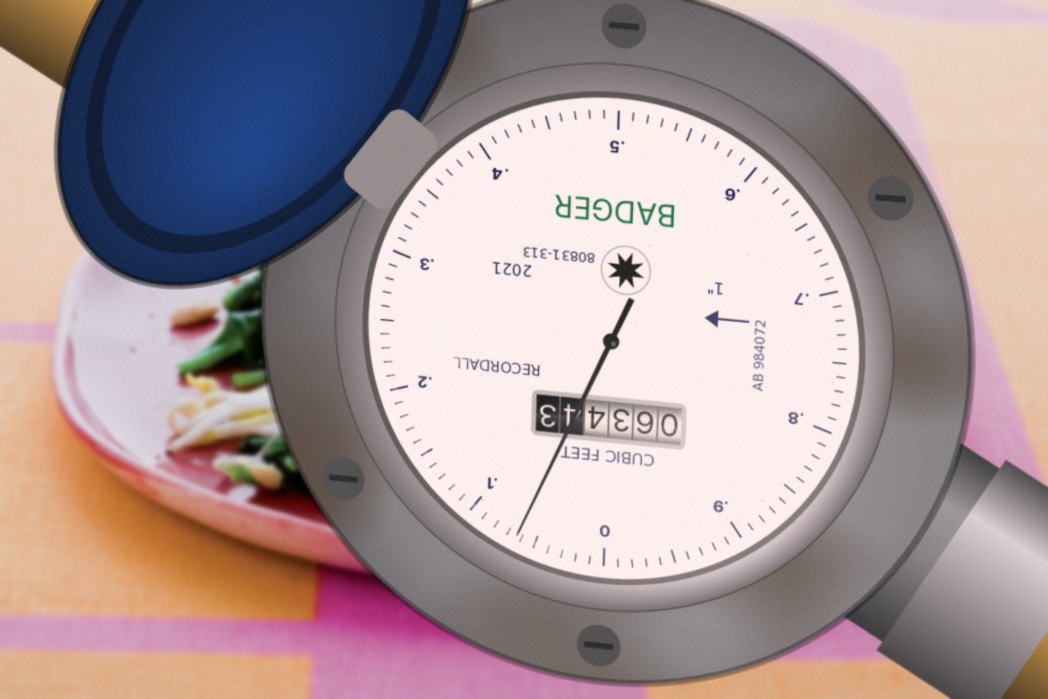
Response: 63443.06 (ft³)
